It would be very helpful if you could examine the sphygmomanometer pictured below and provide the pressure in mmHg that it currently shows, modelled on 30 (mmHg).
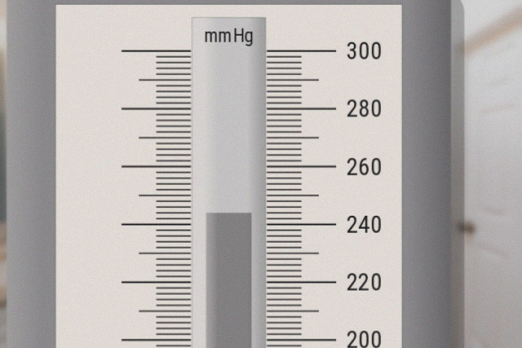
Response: 244 (mmHg)
